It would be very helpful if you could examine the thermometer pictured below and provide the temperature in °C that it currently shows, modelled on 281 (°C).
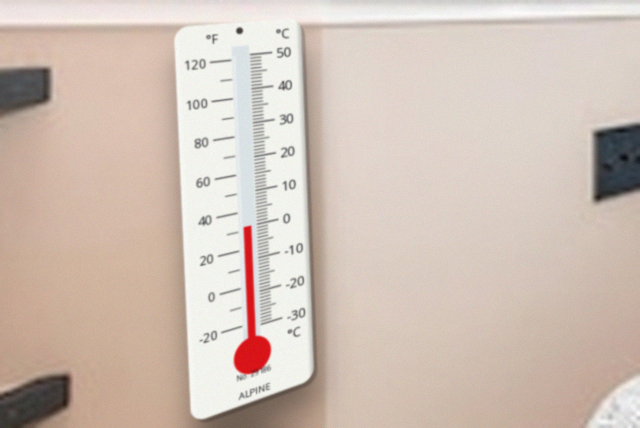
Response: 0 (°C)
